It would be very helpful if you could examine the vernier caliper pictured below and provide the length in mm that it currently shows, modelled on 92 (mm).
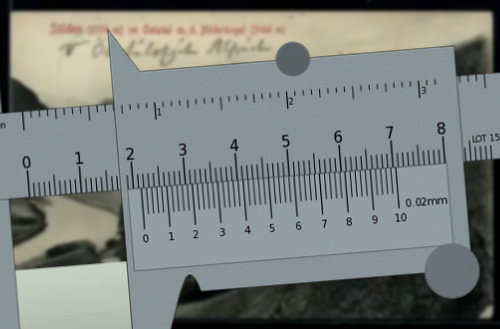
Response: 21.5 (mm)
